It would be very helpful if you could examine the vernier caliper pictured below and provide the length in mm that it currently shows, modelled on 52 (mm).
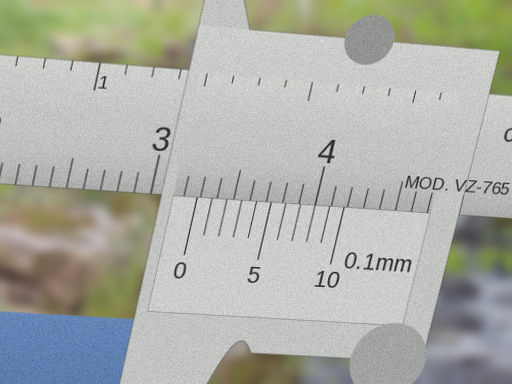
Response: 32.8 (mm)
